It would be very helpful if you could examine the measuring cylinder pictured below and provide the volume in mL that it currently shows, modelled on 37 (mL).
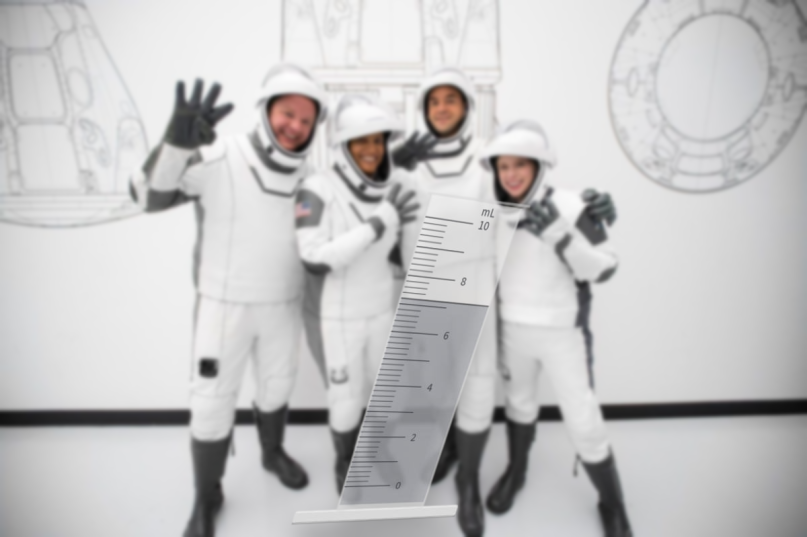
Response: 7.2 (mL)
